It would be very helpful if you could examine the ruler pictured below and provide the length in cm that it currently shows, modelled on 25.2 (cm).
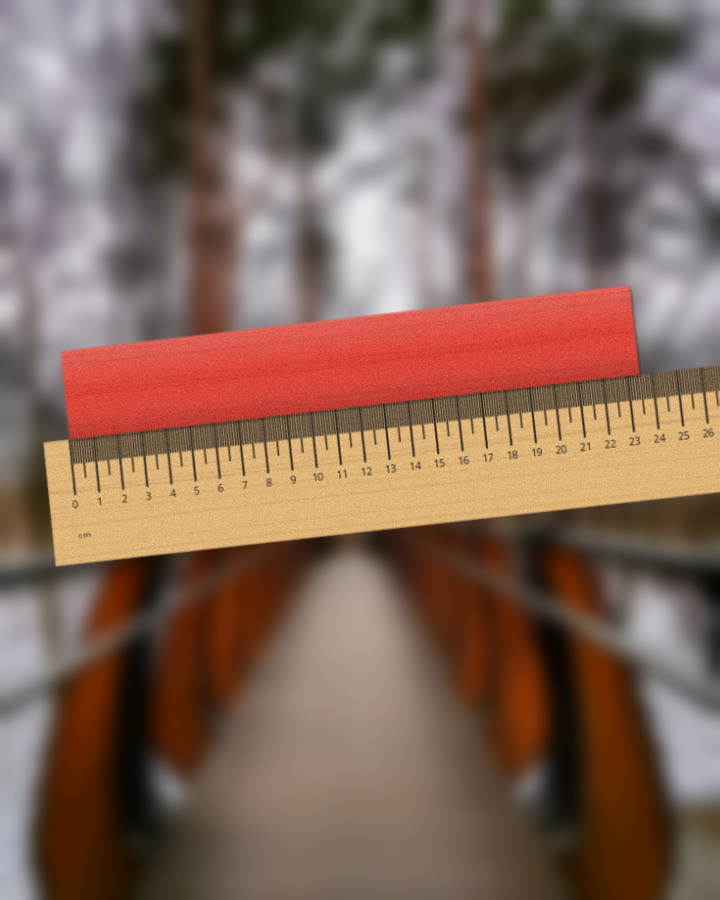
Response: 23.5 (cm)
